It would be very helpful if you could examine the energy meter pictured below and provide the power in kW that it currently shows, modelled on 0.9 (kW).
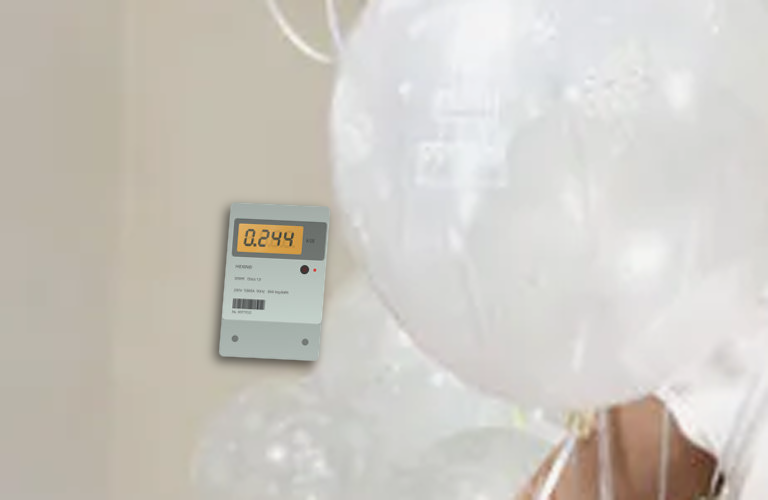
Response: 0.244 (kW)
